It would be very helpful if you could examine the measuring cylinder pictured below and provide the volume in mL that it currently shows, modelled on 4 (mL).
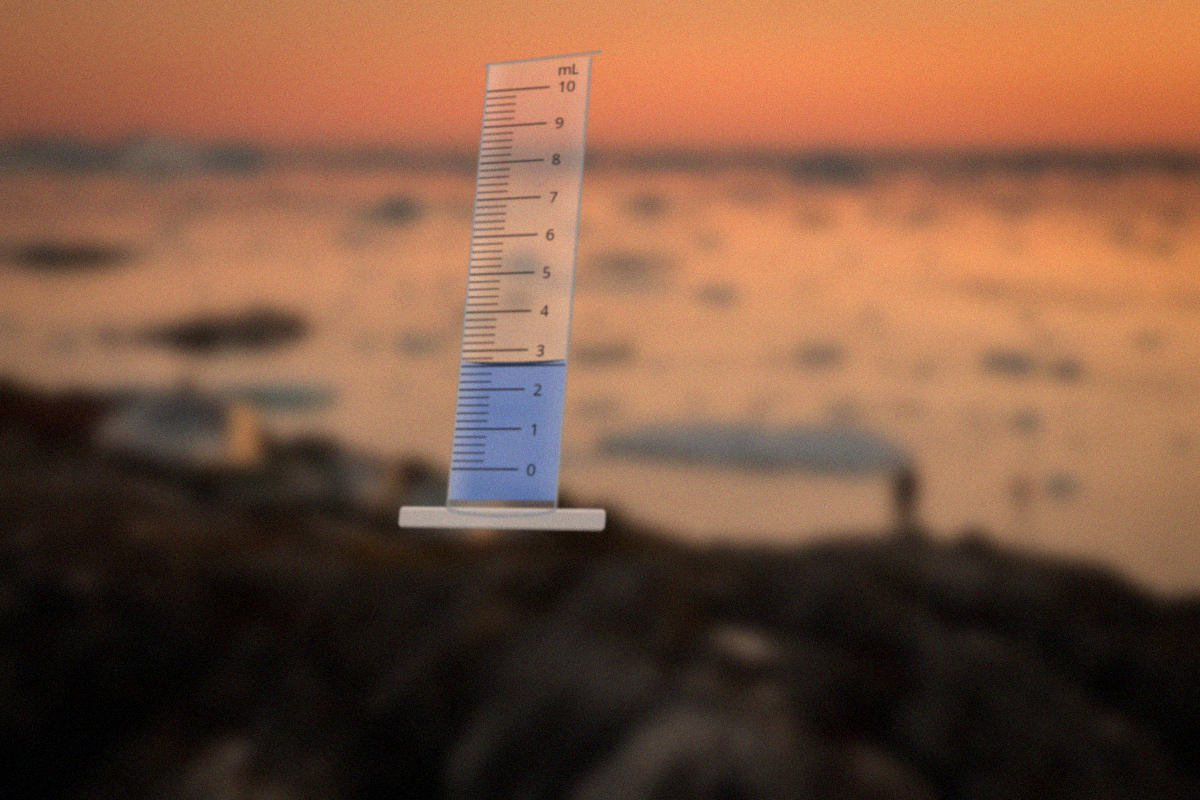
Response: 2.6 (mL)
